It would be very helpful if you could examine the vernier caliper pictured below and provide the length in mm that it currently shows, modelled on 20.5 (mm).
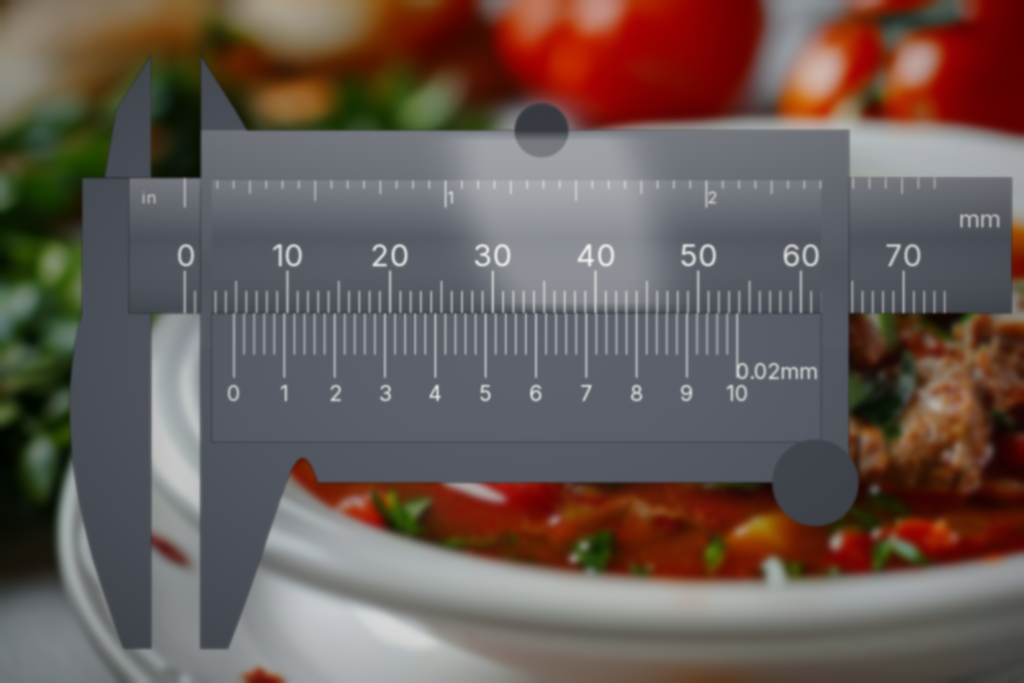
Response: 4.8 (mm)
